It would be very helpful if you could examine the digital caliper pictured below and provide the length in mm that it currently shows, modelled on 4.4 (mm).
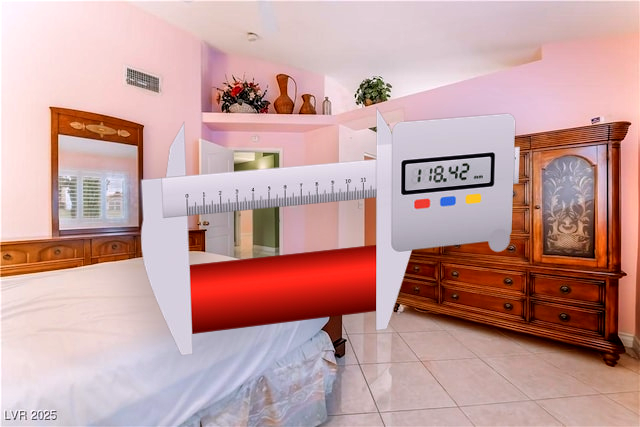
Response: 118.42 (mm)
